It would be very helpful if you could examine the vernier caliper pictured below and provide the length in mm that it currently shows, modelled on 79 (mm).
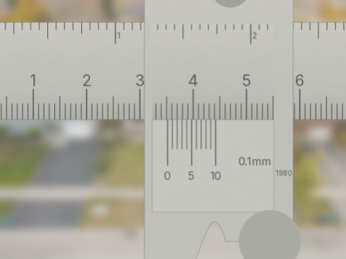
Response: 35.2 (mm)
